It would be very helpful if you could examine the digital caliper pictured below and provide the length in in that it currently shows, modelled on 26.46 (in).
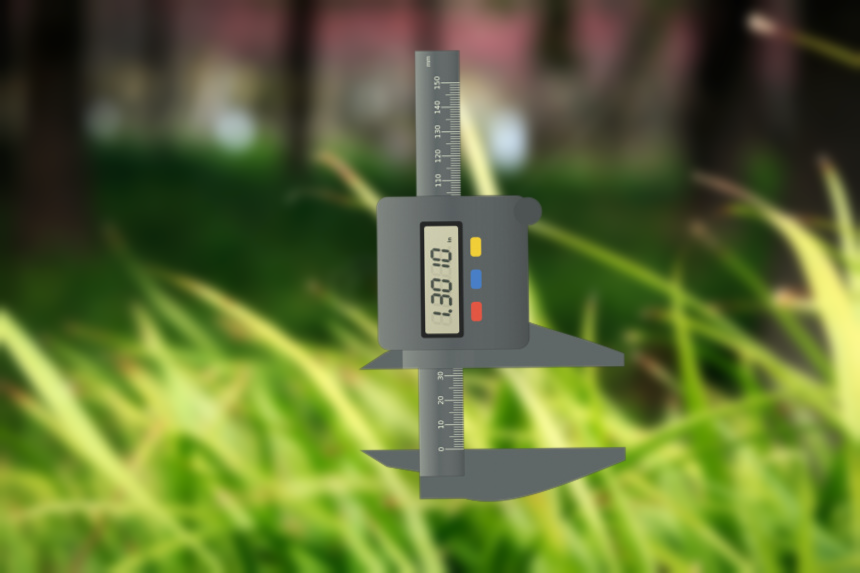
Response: 1.3010 (in)
